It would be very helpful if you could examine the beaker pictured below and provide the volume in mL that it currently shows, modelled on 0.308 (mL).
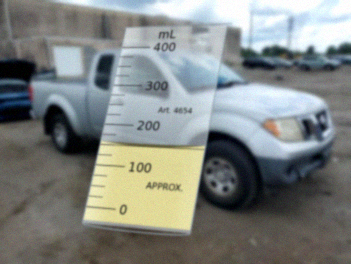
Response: 150 (mL)
